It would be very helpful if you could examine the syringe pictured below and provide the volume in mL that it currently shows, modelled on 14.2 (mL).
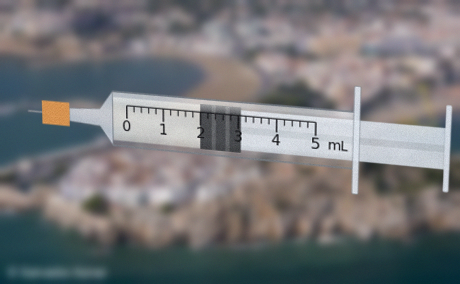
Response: 2 (mL)
